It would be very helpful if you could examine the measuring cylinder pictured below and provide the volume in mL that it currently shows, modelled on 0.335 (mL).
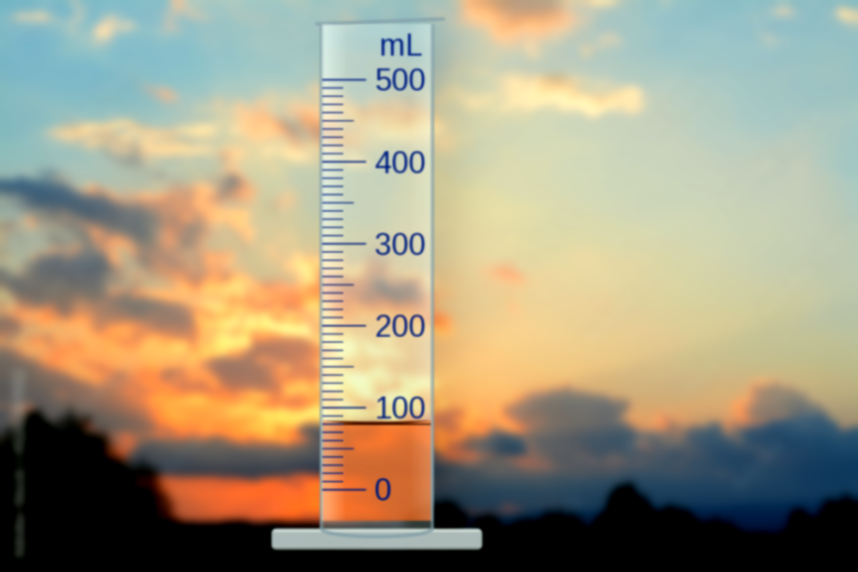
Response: 80 (mL)
